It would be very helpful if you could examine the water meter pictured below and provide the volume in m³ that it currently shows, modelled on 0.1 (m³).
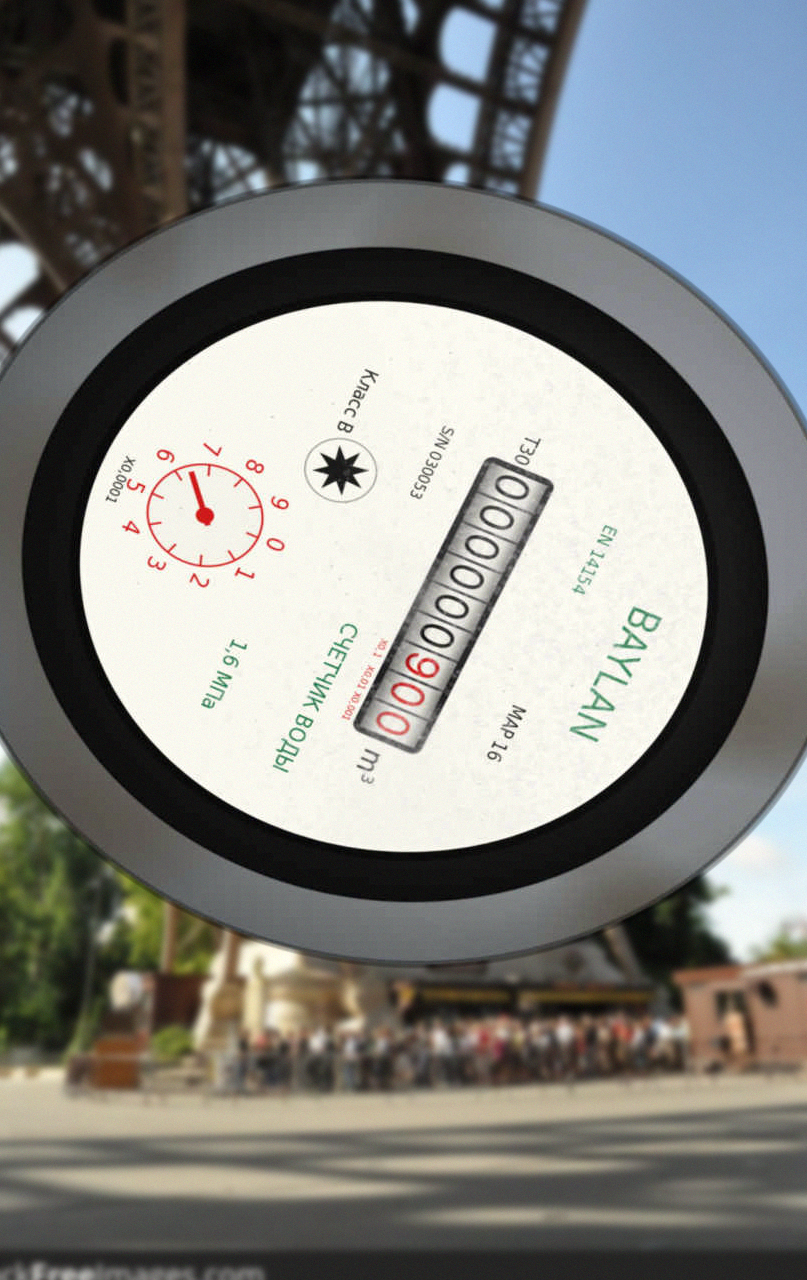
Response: 0.9006 (m³)
